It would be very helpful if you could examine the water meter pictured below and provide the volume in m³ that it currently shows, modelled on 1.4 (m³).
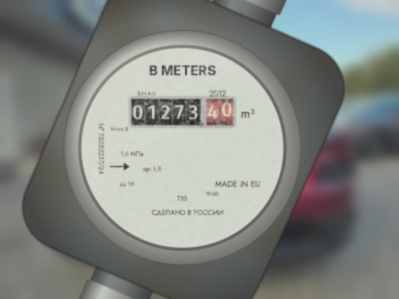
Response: 1273.40 (m³)
